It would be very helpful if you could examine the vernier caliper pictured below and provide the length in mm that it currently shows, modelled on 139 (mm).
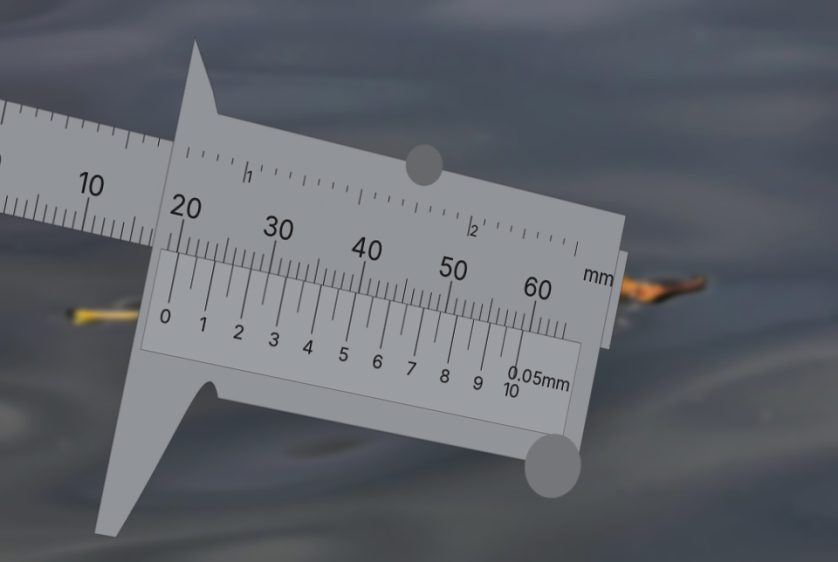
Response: 20.2 (mm)
